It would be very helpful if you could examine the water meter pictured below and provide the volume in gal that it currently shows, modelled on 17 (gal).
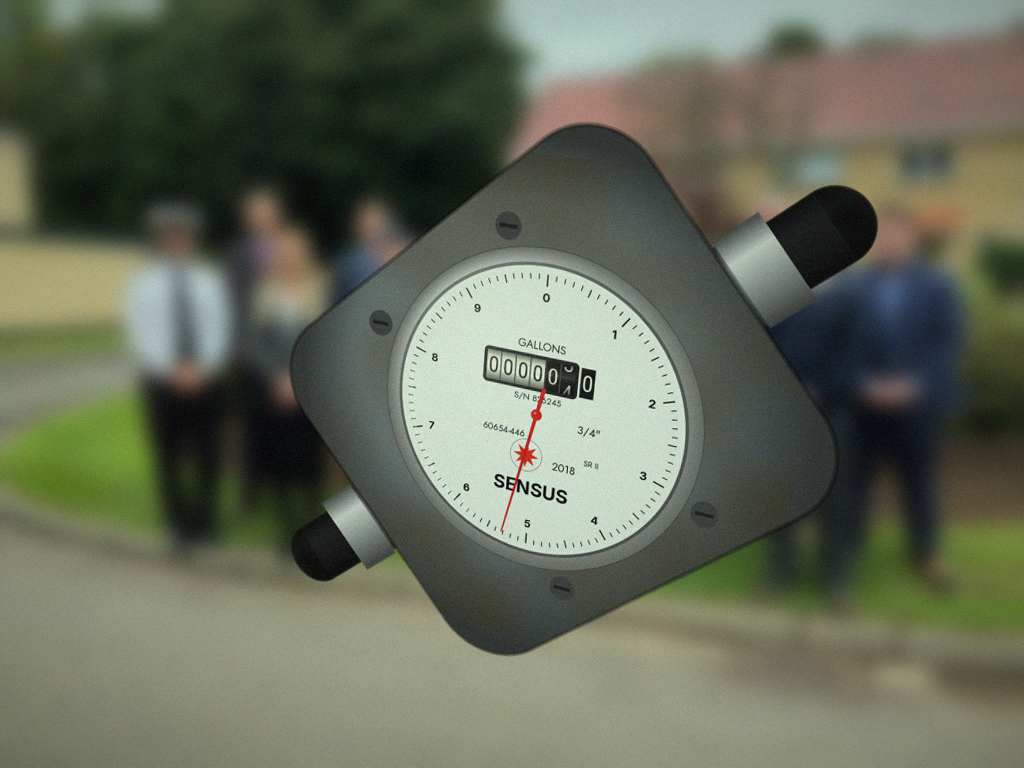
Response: 35.3 (gal)
